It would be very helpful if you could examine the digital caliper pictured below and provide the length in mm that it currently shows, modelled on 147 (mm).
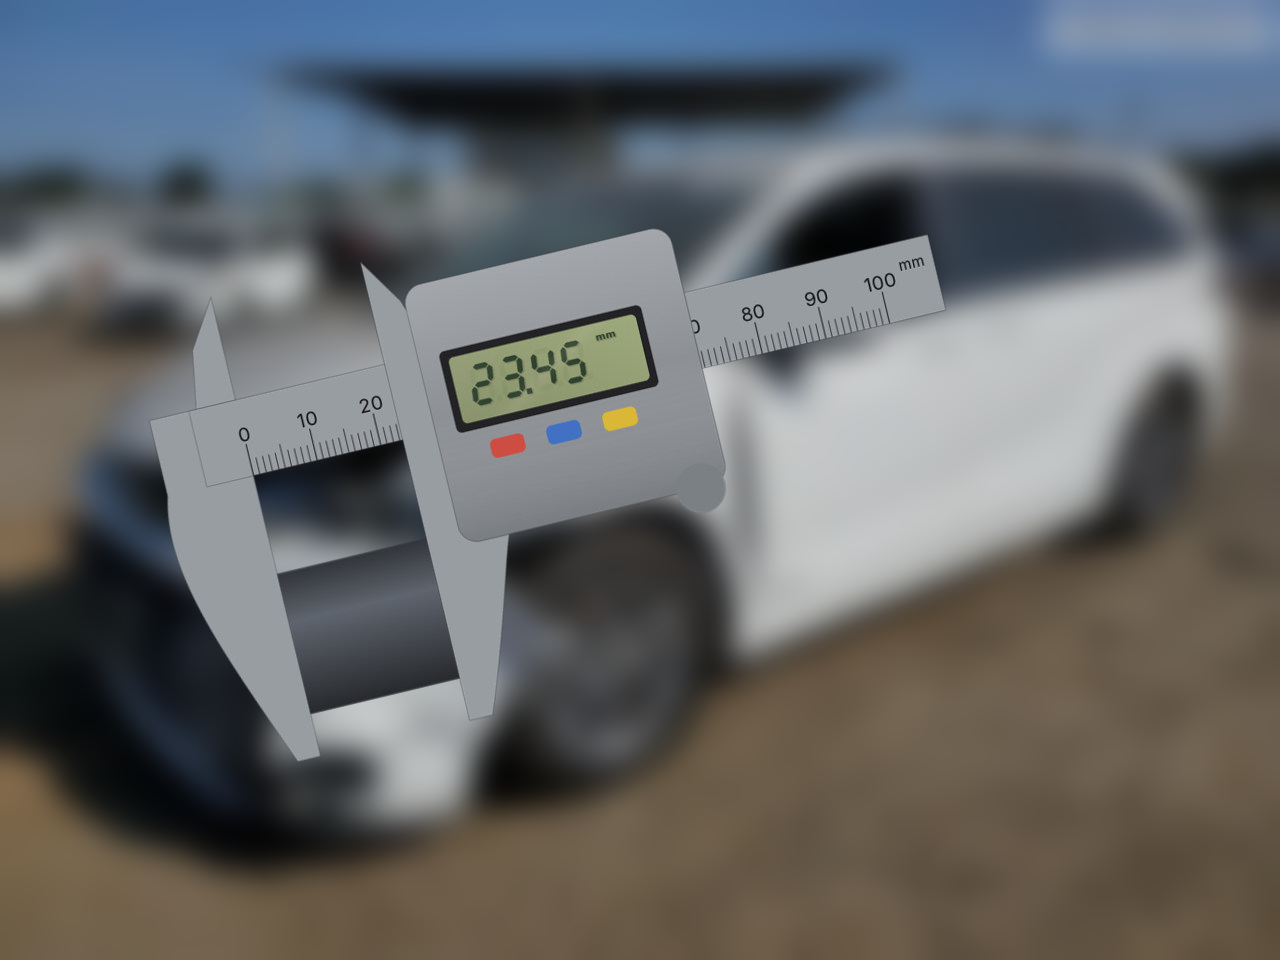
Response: 23.45 (mm)
